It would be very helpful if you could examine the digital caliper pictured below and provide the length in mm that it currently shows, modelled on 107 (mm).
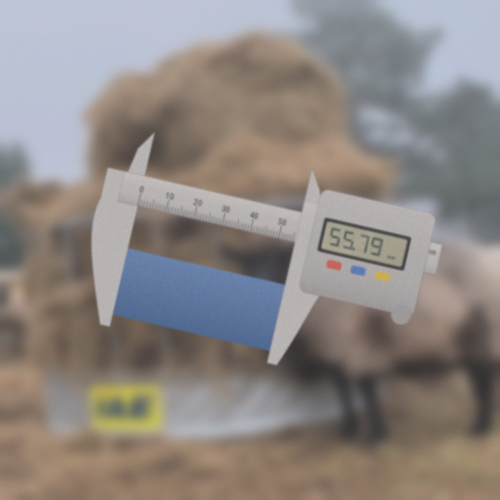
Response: 55.79 (mm)
